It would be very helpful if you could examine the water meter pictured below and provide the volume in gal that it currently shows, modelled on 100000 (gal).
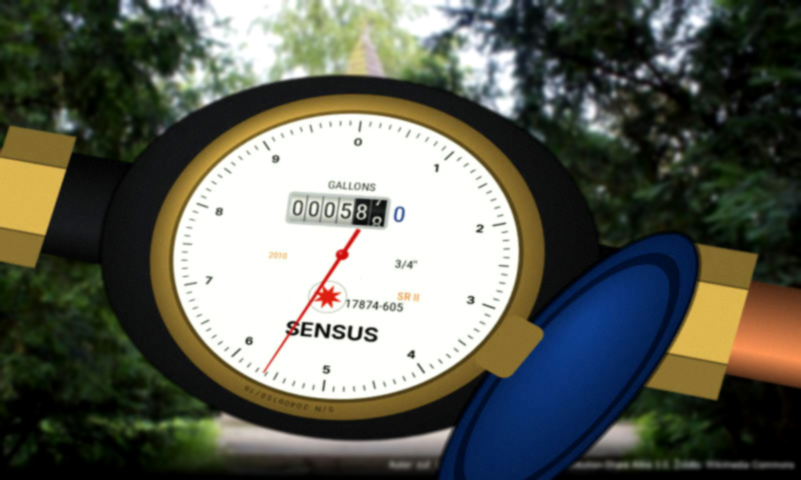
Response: 5875.6 (gal)
